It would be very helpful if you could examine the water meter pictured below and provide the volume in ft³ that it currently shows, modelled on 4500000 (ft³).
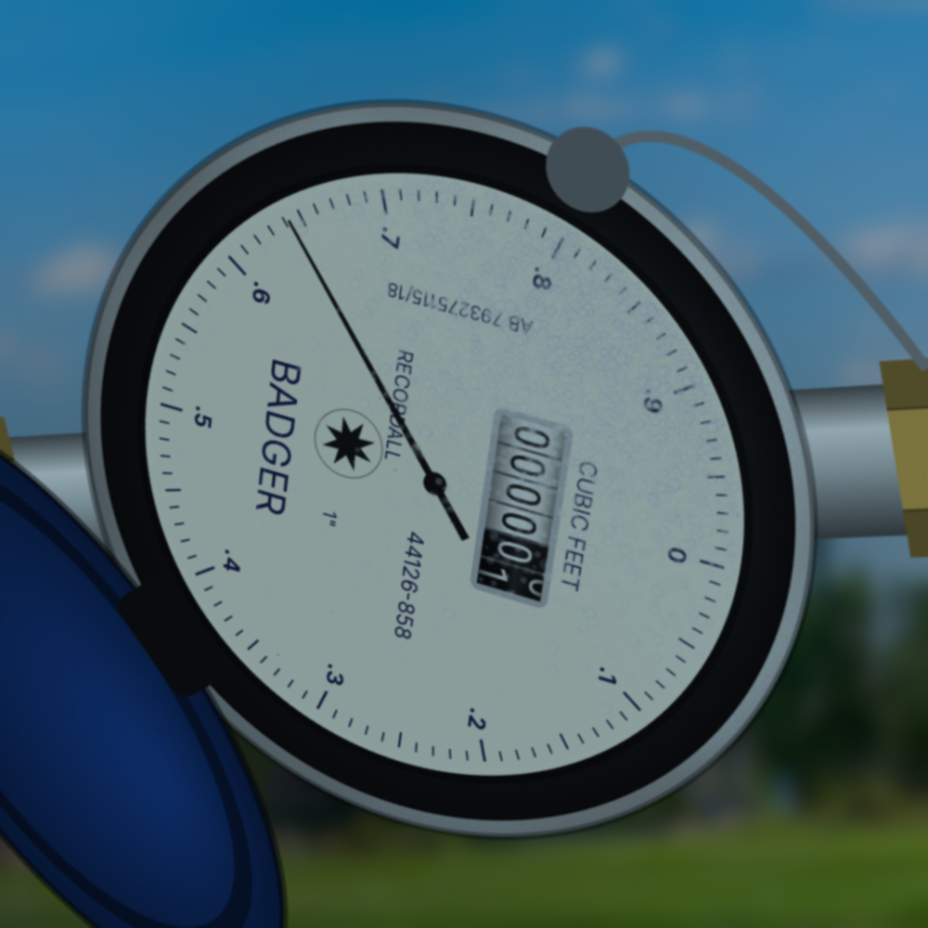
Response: 0.64 (ft³)
